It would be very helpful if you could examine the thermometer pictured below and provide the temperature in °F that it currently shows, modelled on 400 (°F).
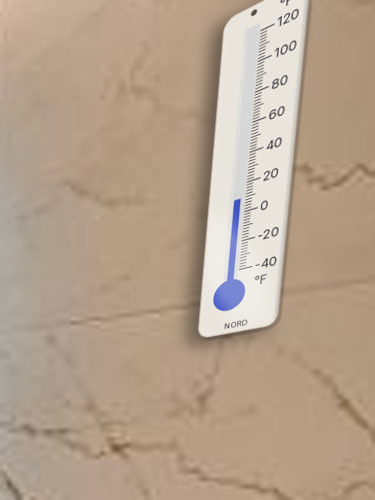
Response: 10 (°F)
